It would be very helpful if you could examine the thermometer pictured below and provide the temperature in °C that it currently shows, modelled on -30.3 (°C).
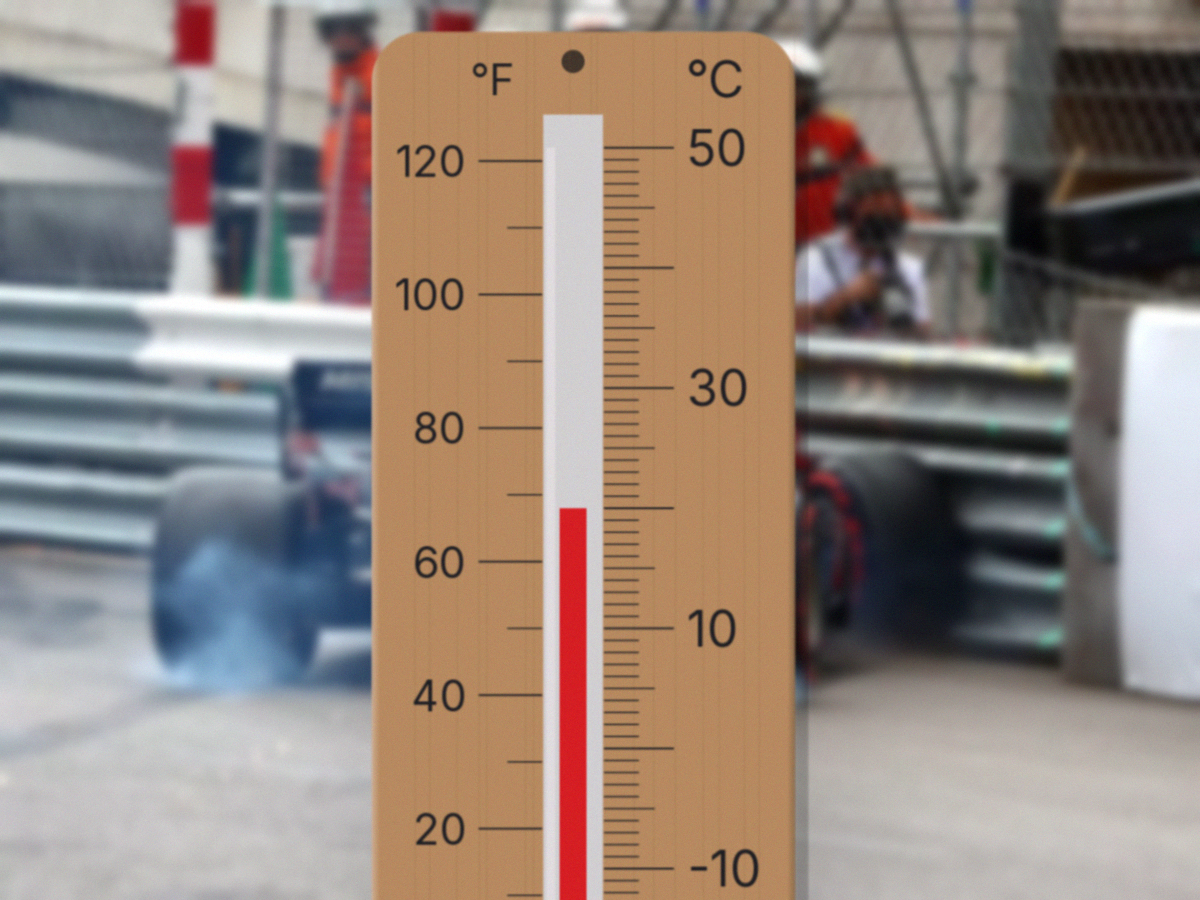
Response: 20 (°C)
